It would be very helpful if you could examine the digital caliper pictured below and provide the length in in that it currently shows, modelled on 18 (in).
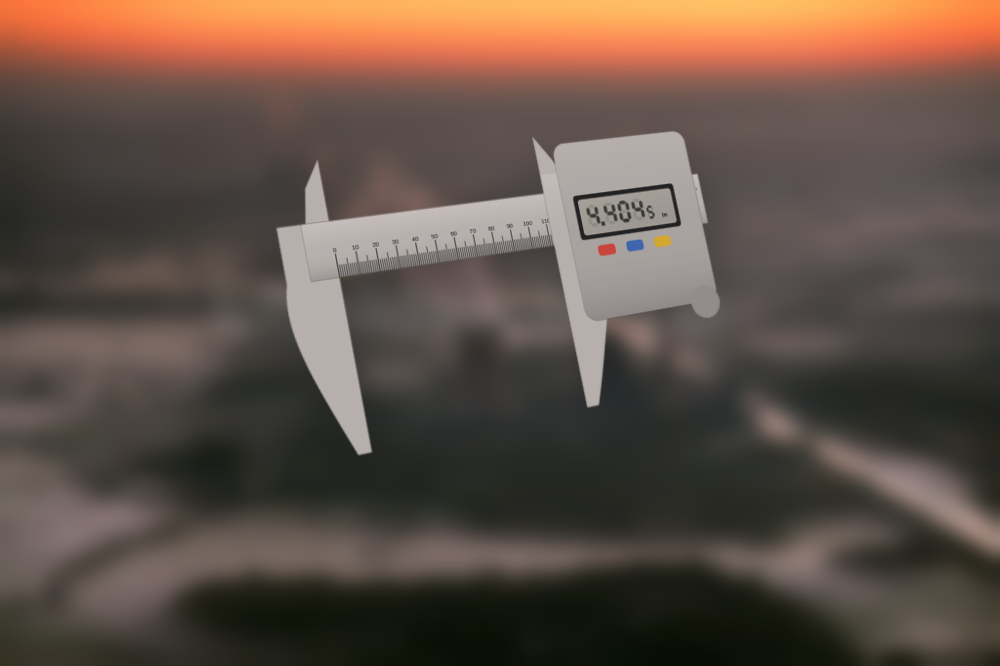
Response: 4.4045 (in)
